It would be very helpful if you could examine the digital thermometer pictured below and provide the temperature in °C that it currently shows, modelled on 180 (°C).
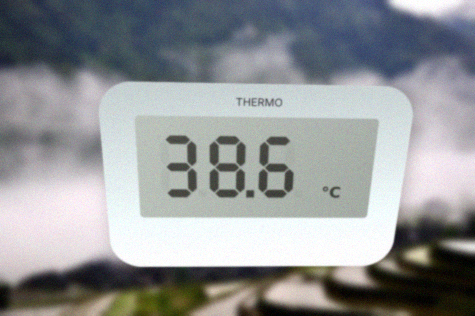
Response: 38.6 (°C)
